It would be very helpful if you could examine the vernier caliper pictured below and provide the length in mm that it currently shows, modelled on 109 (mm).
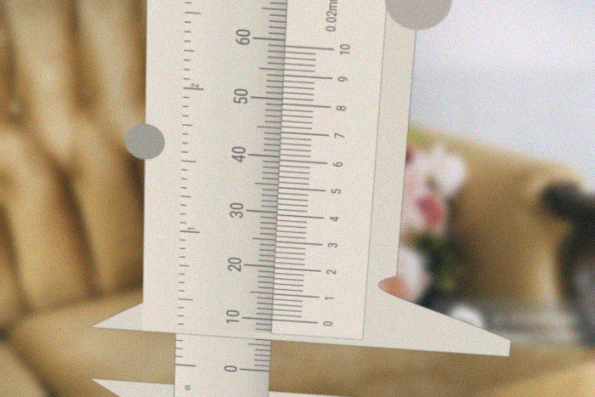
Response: 10.0 (mm)
